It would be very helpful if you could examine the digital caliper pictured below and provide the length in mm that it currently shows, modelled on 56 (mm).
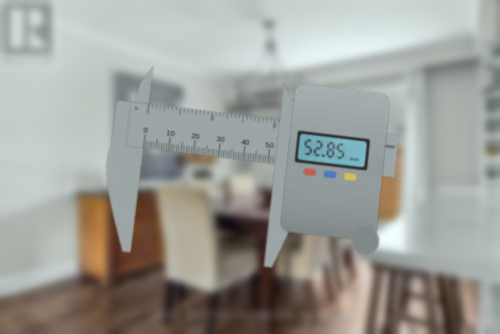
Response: 52.85 (mm)
